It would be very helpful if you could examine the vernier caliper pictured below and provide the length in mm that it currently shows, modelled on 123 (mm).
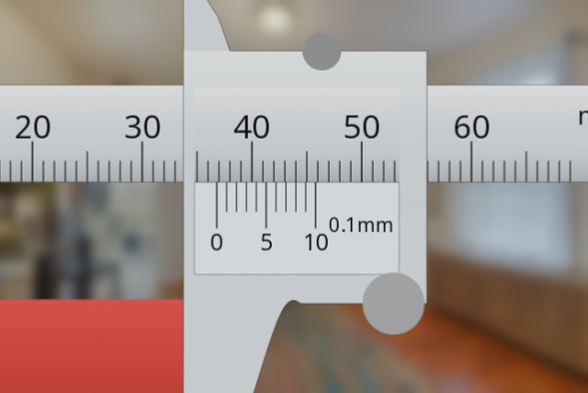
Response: 36.8 (mm)
